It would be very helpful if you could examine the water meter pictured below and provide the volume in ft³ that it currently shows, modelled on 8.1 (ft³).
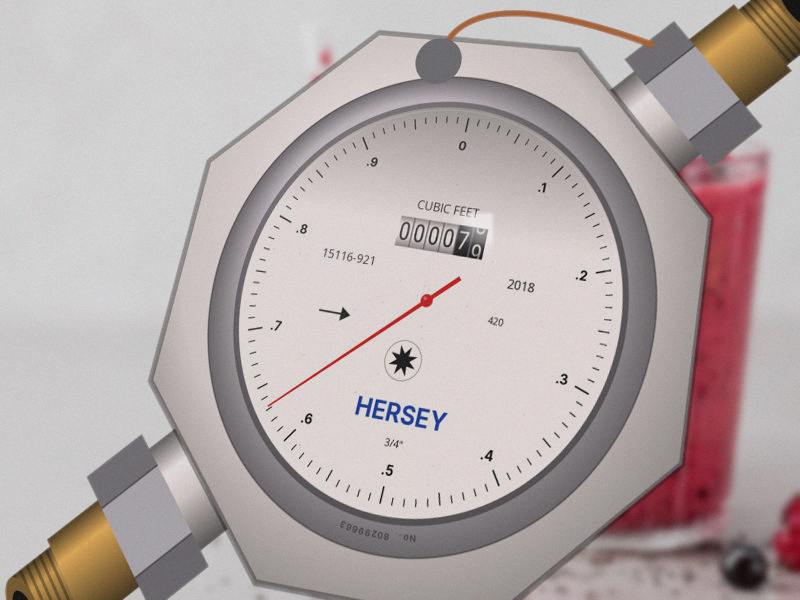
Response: 78.63 (ft³)
